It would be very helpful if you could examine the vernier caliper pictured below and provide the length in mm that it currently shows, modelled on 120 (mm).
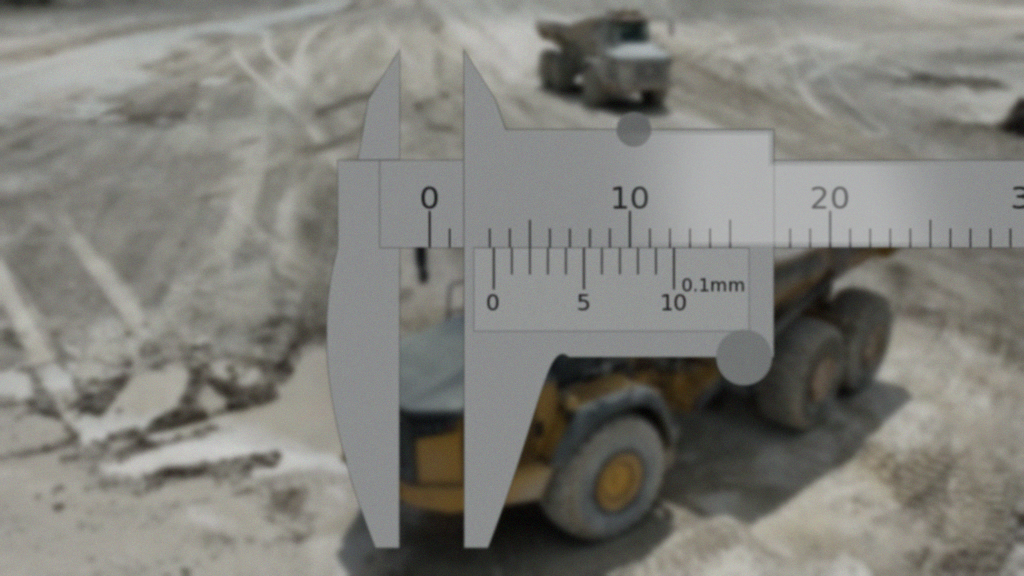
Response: 3.2 (mm)
